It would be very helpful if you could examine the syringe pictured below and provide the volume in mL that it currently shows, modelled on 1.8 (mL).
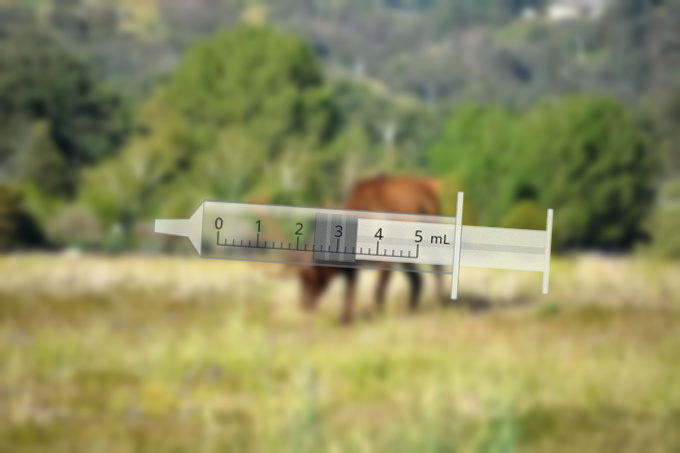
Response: 2.4 (mL)
